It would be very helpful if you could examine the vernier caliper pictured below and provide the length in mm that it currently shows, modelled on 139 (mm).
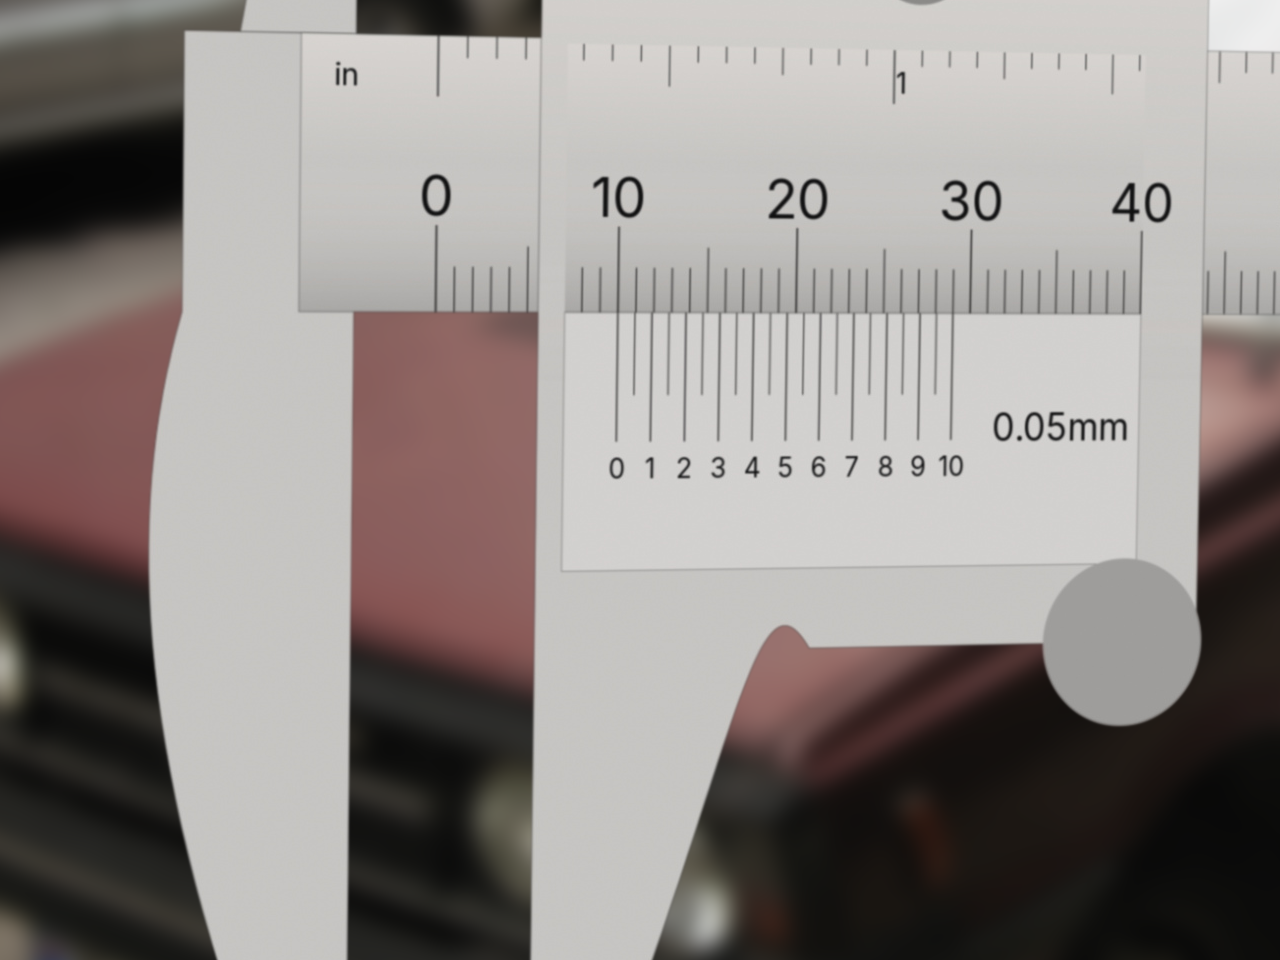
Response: 10.0 (mm)
